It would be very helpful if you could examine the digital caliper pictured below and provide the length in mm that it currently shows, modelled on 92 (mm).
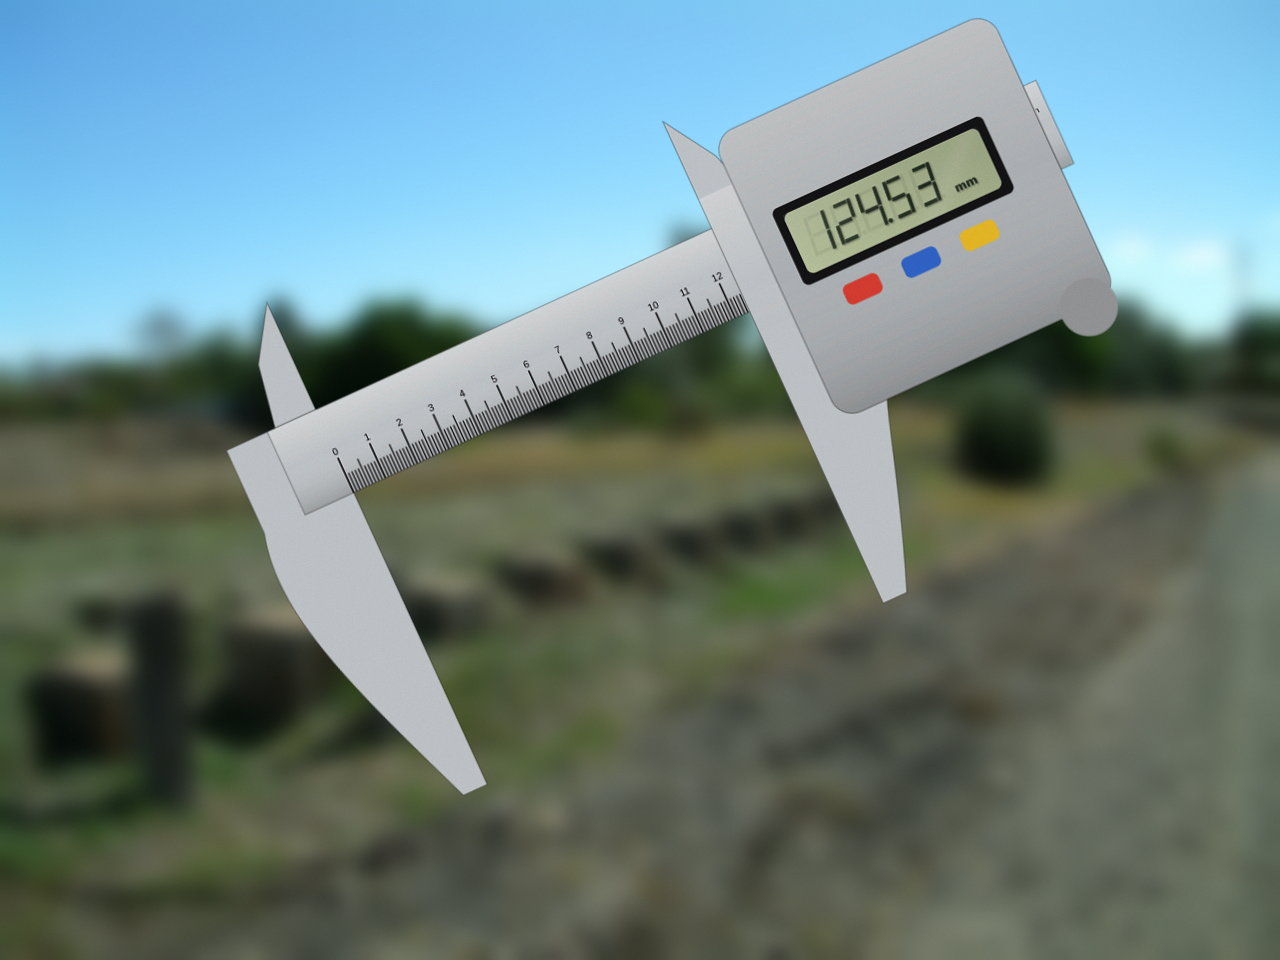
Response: 124.53 (mm)
